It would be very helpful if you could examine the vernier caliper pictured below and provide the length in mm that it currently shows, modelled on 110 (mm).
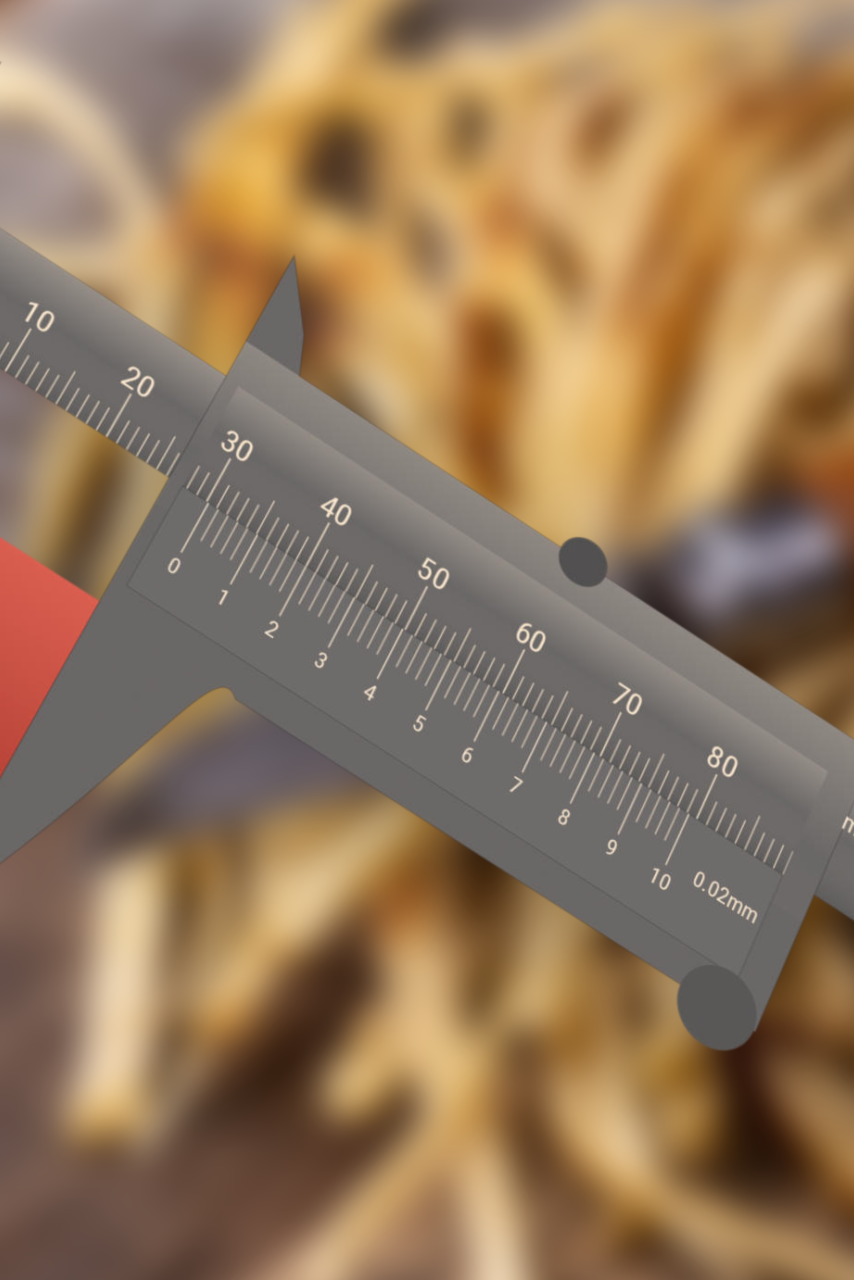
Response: 30.2 (mm)
